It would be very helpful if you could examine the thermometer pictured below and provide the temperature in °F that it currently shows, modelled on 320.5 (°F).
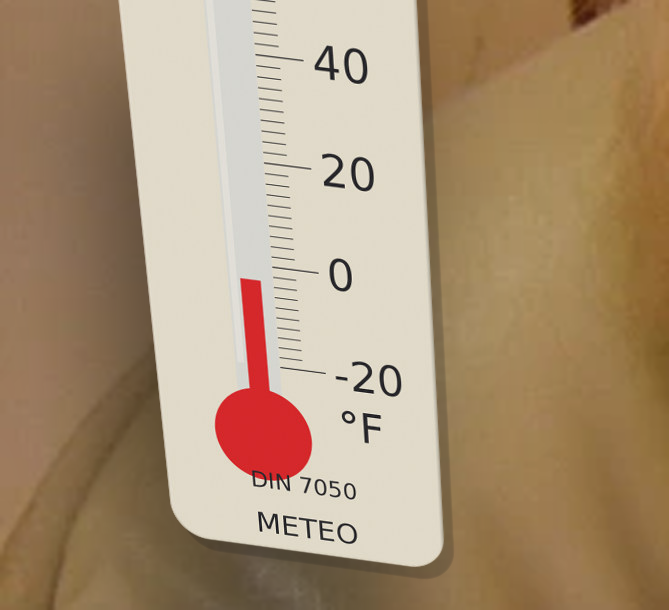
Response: -3 (°F)
